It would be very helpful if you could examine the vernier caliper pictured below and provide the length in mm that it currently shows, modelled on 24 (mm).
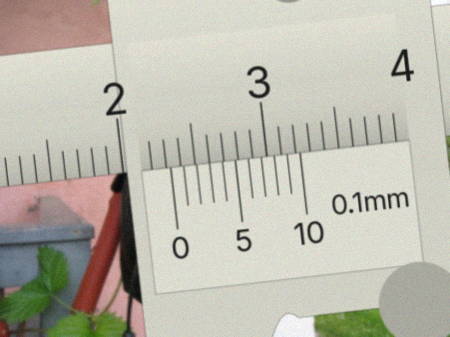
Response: 23.3 (mm)
